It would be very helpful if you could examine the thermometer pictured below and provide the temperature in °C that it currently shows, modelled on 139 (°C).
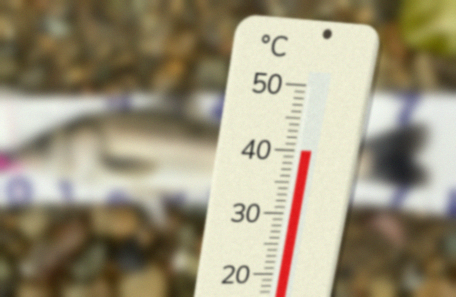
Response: 40 (°C)
